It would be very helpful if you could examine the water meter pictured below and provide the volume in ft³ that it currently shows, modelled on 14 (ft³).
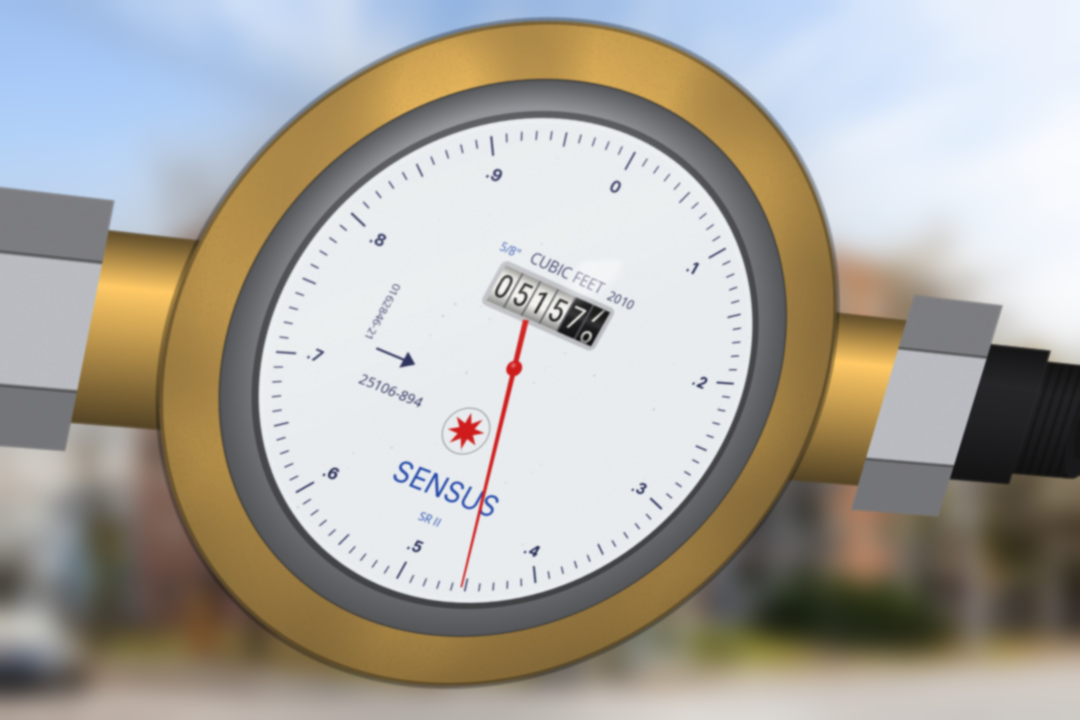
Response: 51577.45 (ft³)
